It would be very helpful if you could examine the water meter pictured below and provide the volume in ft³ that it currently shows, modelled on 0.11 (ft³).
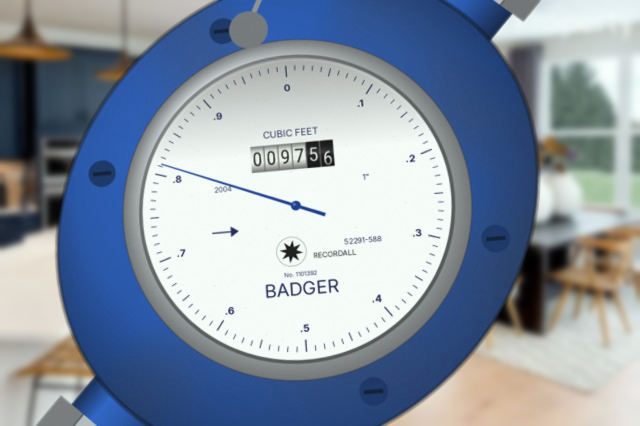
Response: 9755.81 (ft³)
